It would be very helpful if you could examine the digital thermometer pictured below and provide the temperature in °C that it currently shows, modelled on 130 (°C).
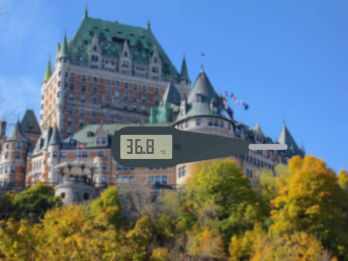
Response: 36.8 (°C)
